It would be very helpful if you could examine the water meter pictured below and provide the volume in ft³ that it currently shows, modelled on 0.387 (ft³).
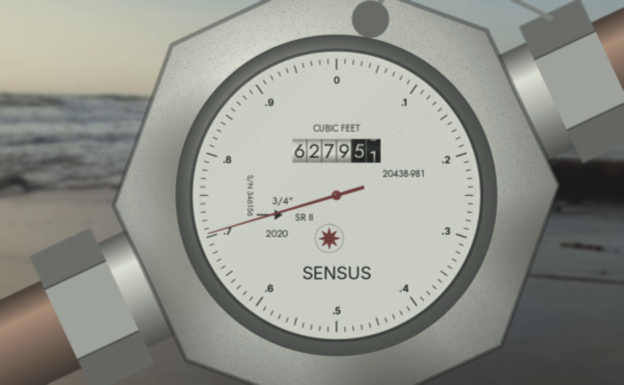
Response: 627950.70 (ft³)
